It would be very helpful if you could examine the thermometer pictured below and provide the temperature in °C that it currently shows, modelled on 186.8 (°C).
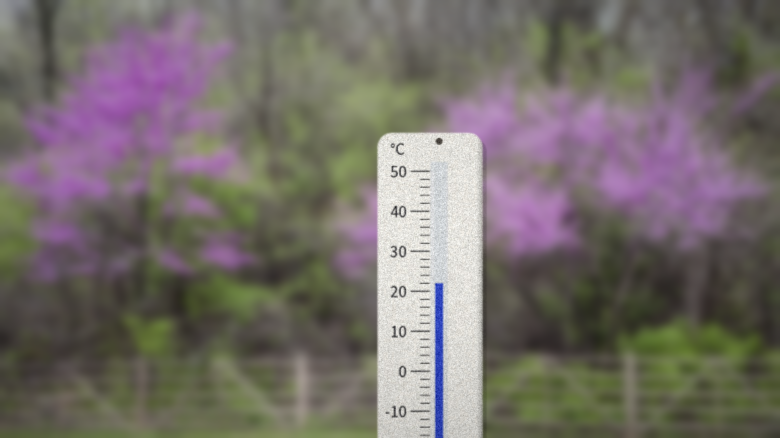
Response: 22 (°C)
